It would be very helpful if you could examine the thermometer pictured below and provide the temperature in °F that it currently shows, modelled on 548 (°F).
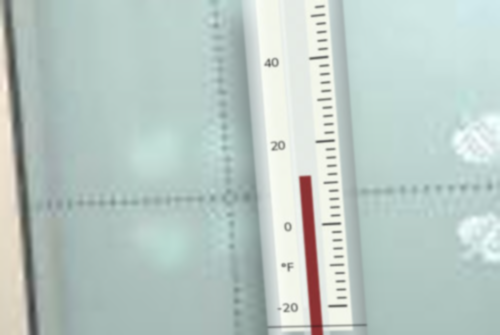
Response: 12 (°F)
